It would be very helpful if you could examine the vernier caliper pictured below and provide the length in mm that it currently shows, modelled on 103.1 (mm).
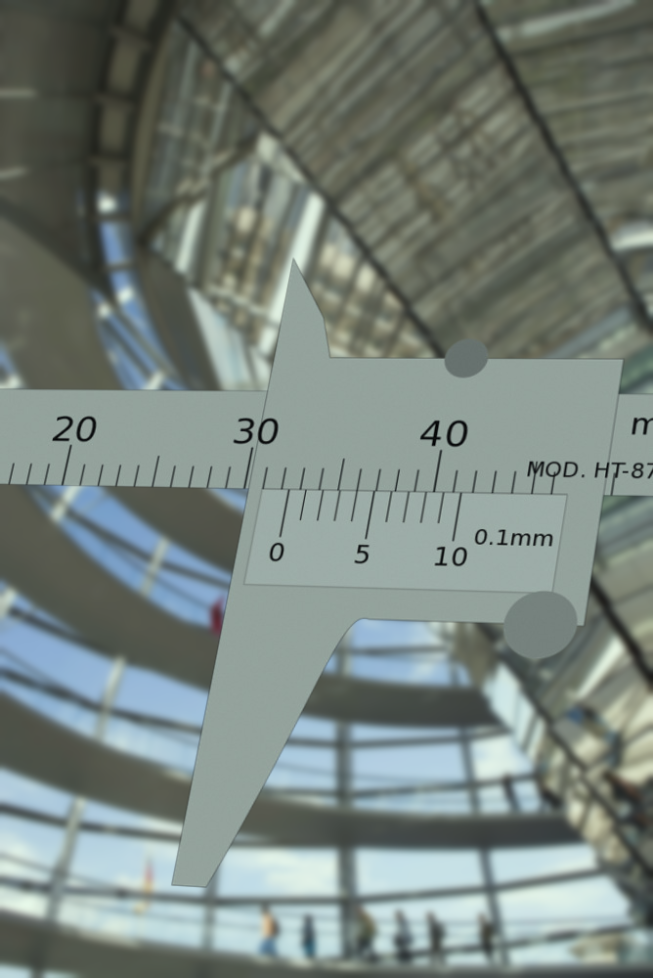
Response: 32.4 (mm)
